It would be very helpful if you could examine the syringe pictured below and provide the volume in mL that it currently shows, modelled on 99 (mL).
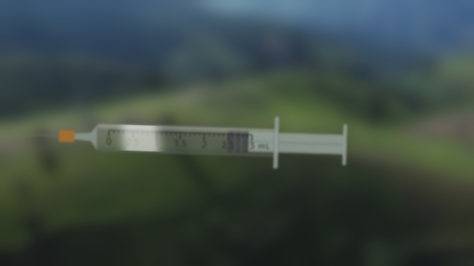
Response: 2.5 (mL)
